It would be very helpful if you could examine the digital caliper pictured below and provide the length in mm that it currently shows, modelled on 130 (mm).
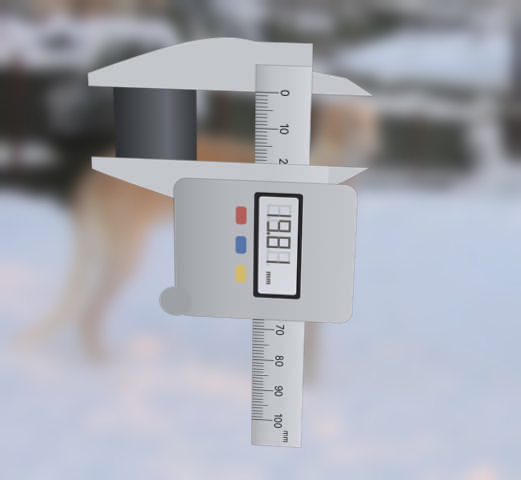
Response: 19.81 (mm)
